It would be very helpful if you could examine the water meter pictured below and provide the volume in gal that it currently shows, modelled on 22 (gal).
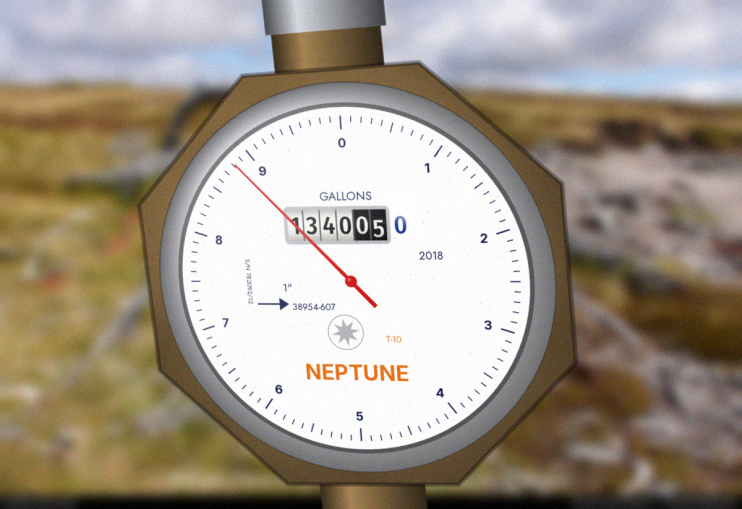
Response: 1340048.8 (gal)
